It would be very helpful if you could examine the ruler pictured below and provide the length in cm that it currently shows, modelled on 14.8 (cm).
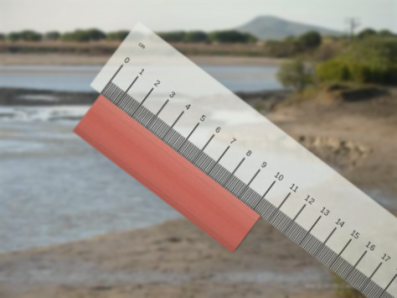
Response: 10.5 (cm)
